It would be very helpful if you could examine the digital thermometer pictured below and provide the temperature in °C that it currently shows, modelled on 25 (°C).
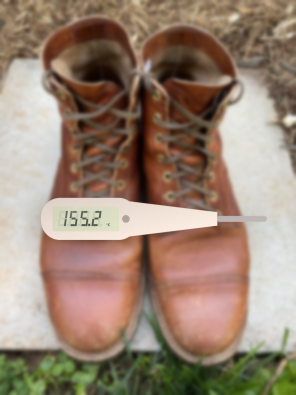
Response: 155.2 (°C)
